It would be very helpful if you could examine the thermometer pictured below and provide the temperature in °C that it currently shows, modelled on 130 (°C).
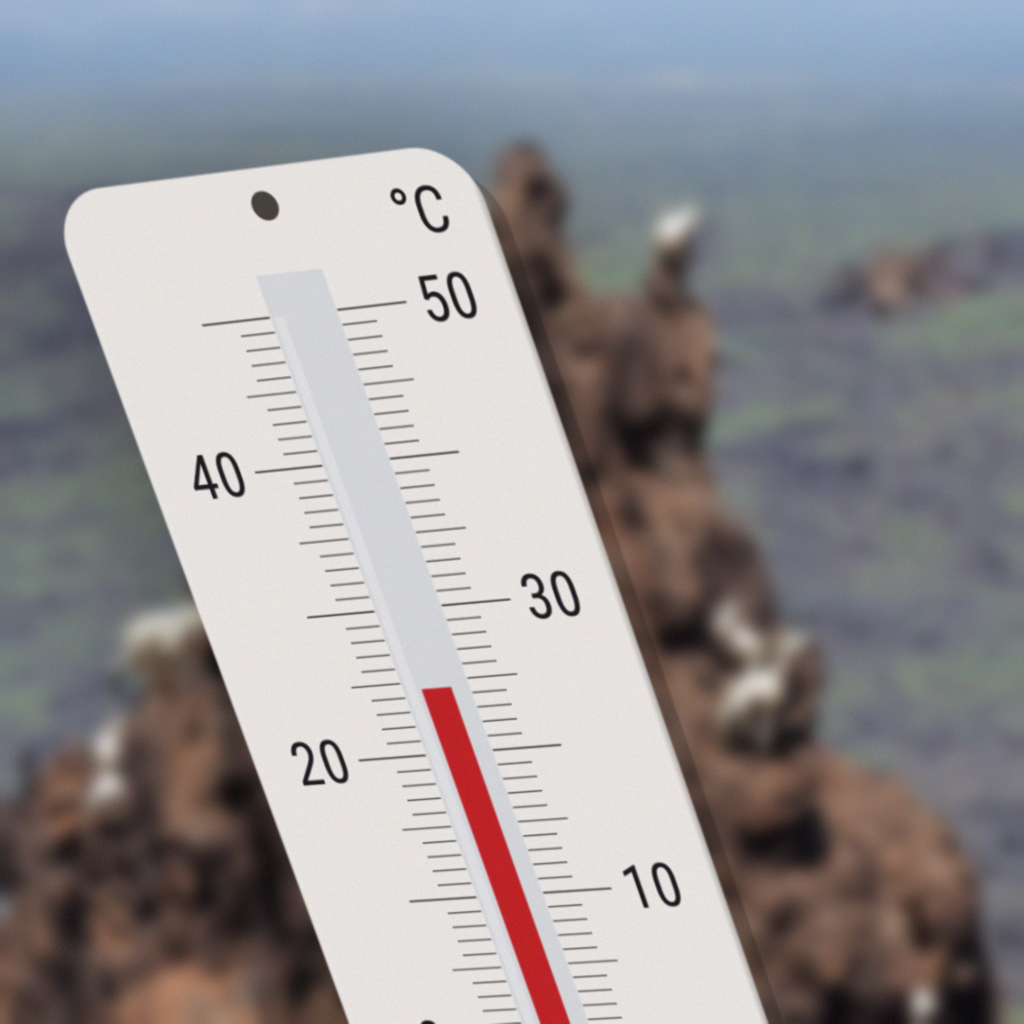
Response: 24.5 (°C)
